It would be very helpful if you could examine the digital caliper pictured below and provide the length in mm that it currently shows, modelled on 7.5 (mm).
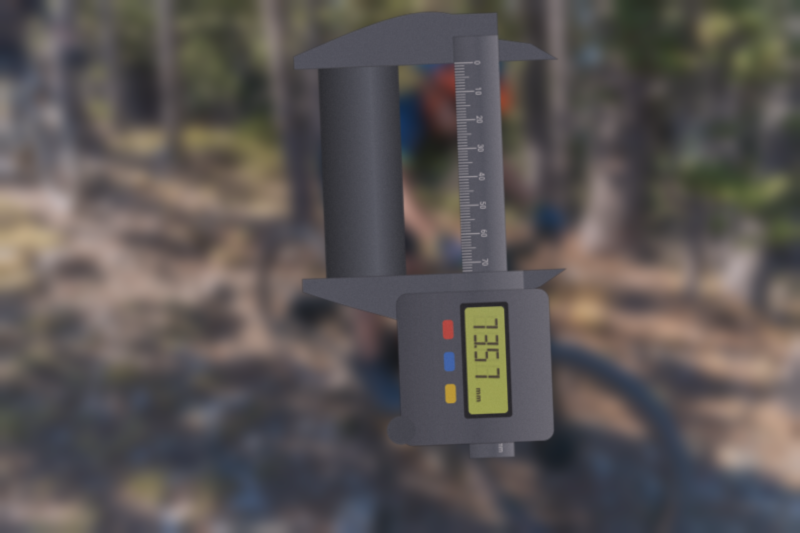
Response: 73.57 (mm)
